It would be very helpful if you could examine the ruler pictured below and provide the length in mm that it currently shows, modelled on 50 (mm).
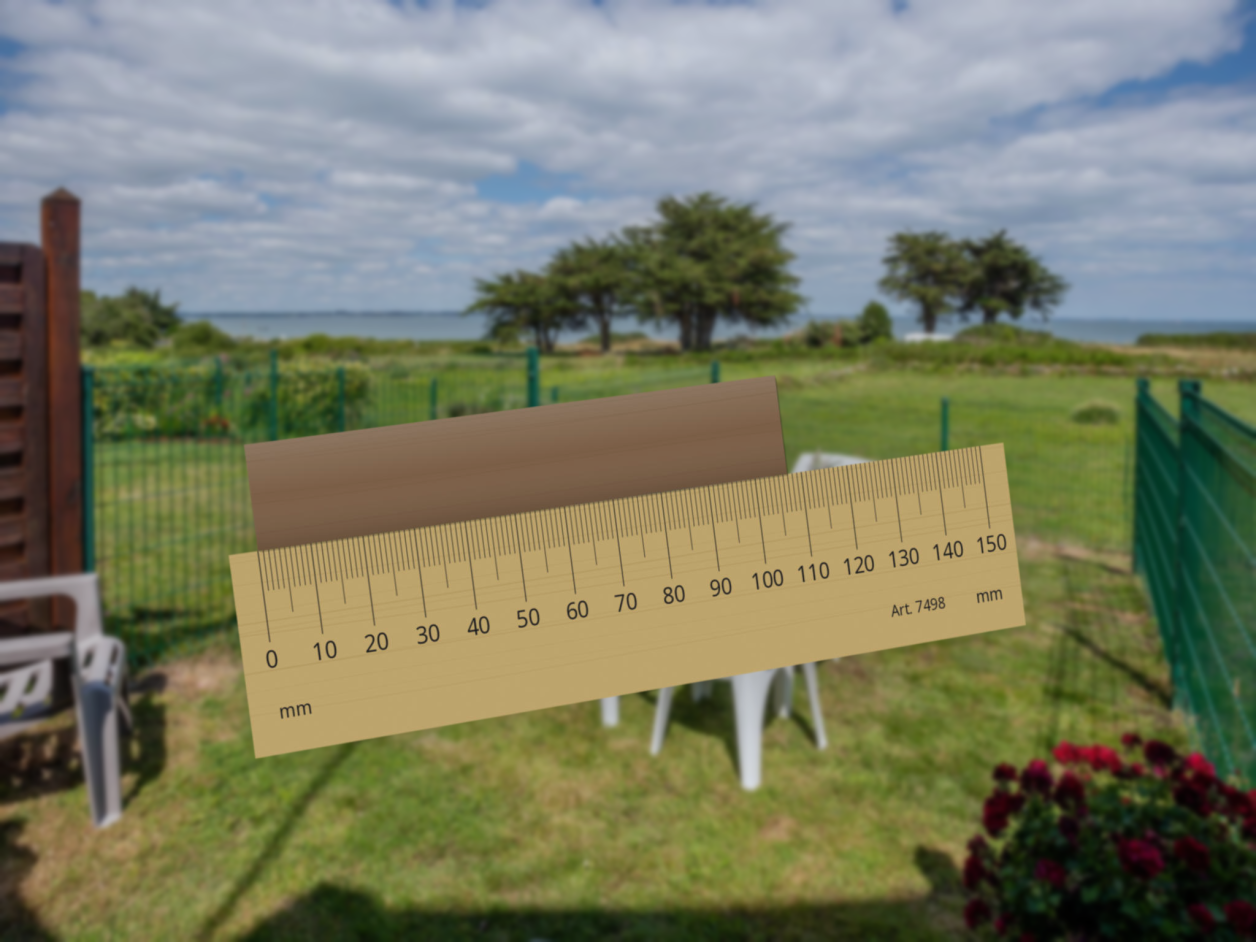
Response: 107 (mm)
